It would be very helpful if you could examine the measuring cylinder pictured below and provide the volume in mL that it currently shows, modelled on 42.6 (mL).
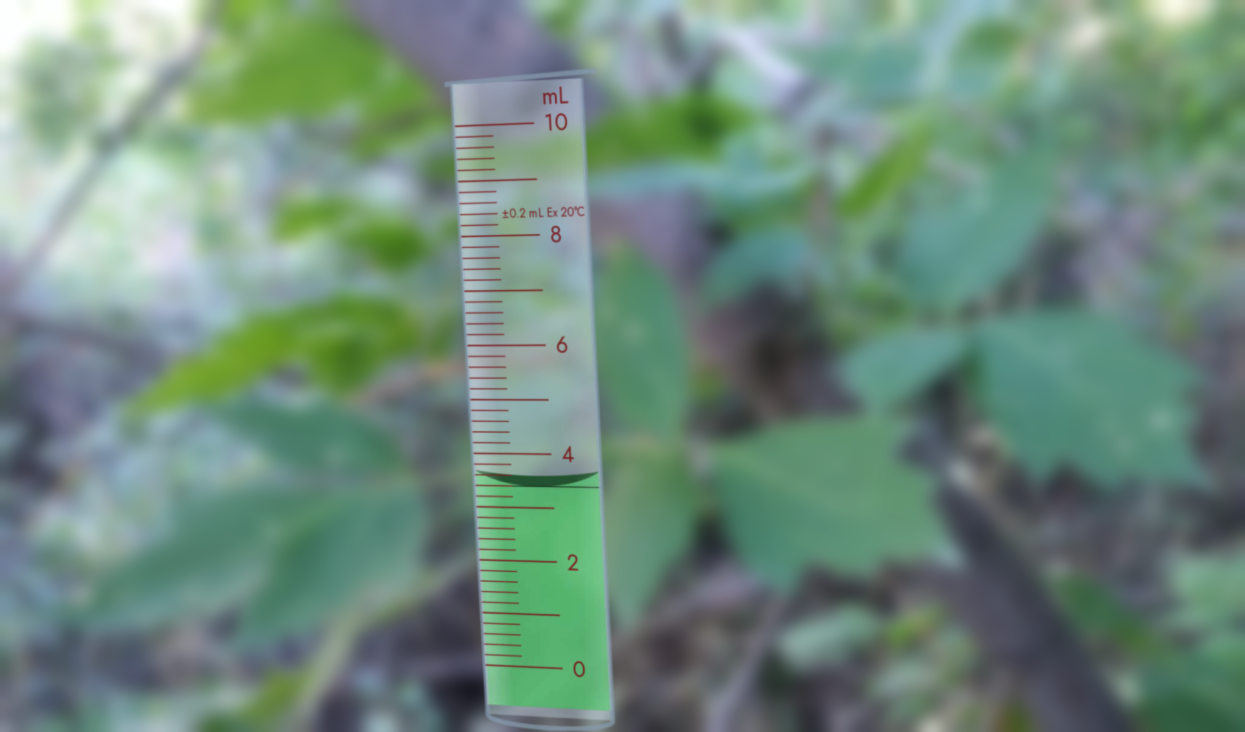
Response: 3.4 (mL)
